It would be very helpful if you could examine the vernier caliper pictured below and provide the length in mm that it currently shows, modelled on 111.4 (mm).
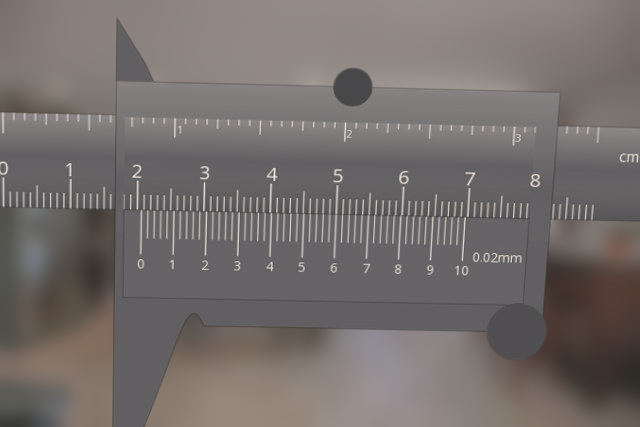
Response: 20.6 (mm)
